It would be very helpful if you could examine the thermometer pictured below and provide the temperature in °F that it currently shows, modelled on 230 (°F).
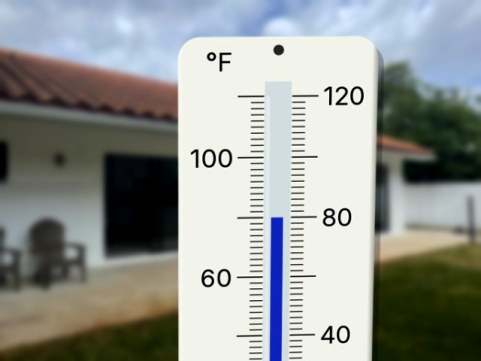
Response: 80 (°F)
